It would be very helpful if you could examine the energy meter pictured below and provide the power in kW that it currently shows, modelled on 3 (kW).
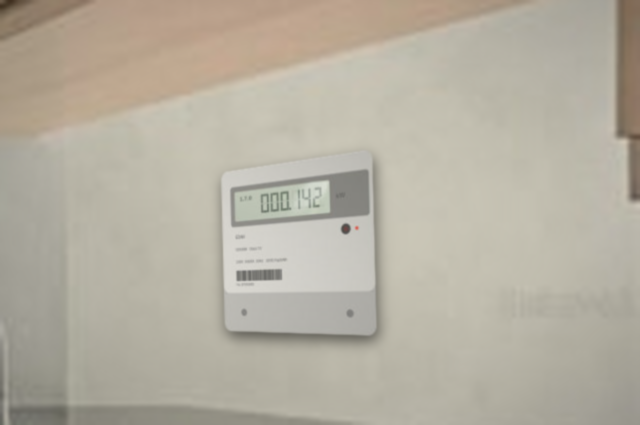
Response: 0.142 (kW)
